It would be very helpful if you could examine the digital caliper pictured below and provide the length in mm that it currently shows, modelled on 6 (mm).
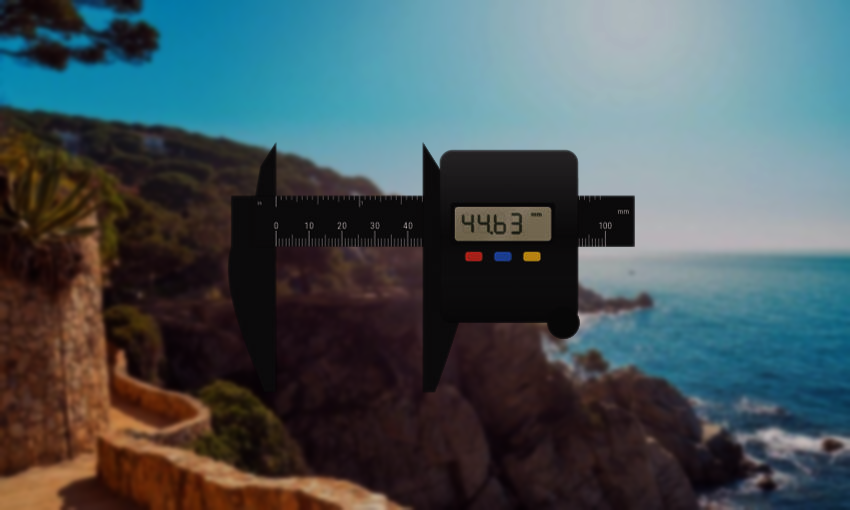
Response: 44.63 (mm)
